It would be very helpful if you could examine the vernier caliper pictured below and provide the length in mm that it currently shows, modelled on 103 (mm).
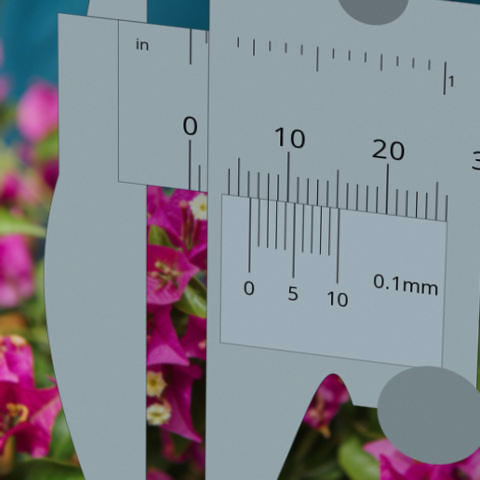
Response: 6.2 (mm)
